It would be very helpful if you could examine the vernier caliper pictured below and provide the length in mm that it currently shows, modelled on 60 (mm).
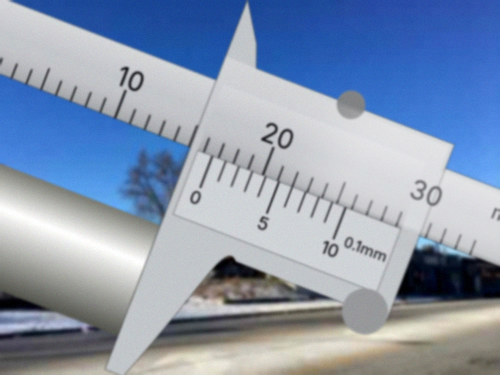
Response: 16.6 (mm)
